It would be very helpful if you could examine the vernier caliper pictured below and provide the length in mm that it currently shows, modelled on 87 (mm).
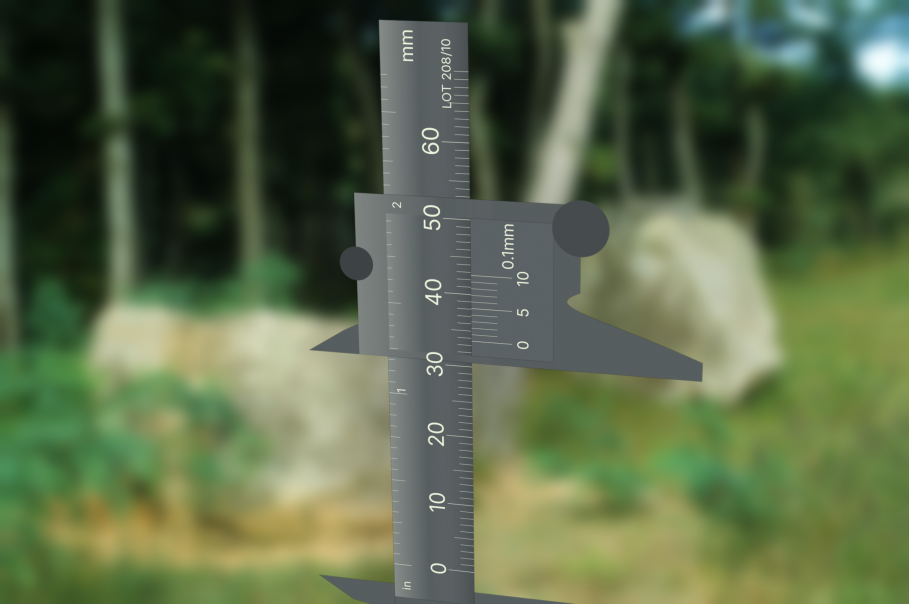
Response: 33.6 (mm)
